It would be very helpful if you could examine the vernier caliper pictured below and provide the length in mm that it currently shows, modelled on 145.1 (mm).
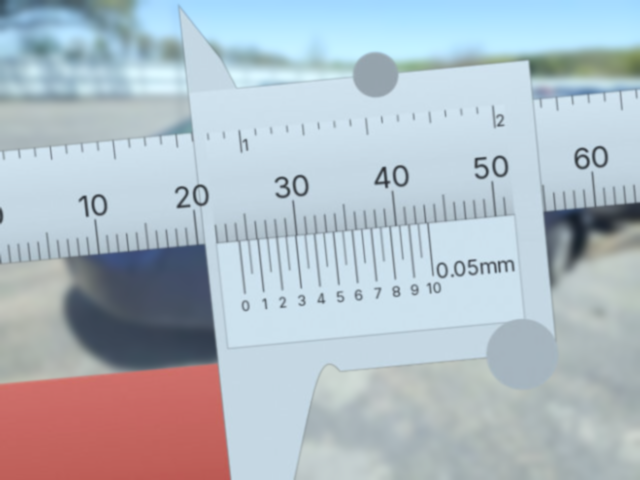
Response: 24.2 (mm)
